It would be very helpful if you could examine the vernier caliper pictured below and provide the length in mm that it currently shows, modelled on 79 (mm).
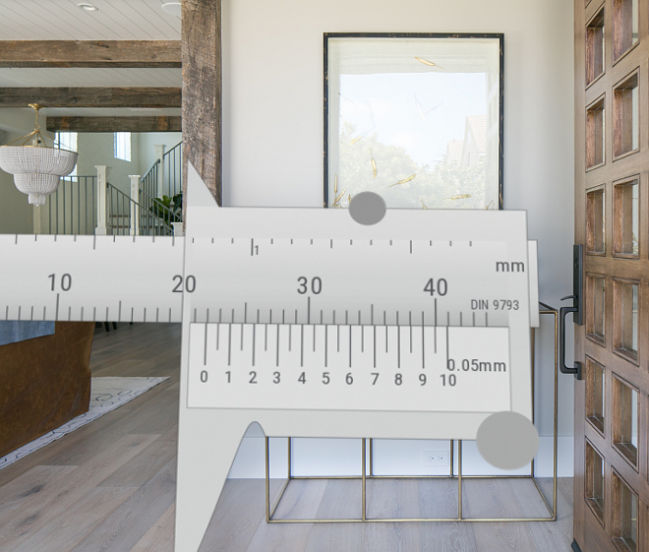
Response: 21.9 (mm)
